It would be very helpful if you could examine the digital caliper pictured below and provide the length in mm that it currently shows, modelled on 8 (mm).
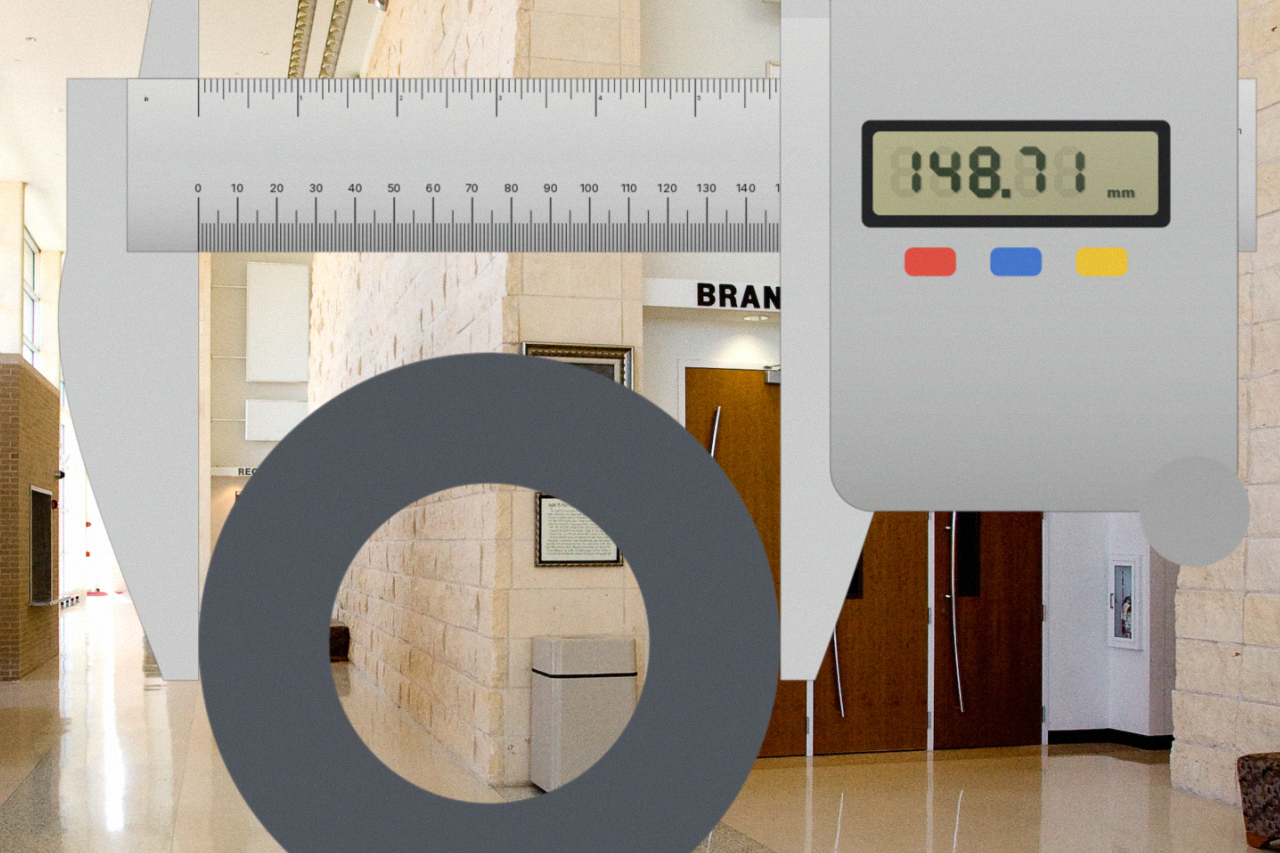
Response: 148.71 (mm)
